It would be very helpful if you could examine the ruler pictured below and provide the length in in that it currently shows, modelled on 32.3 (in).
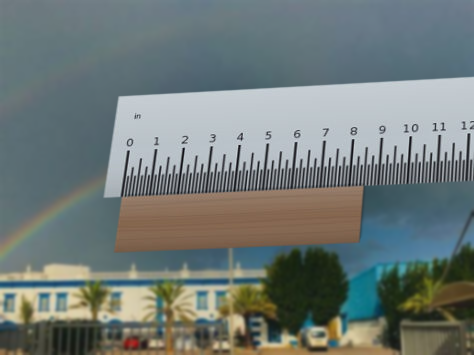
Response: 8.5 (in)
